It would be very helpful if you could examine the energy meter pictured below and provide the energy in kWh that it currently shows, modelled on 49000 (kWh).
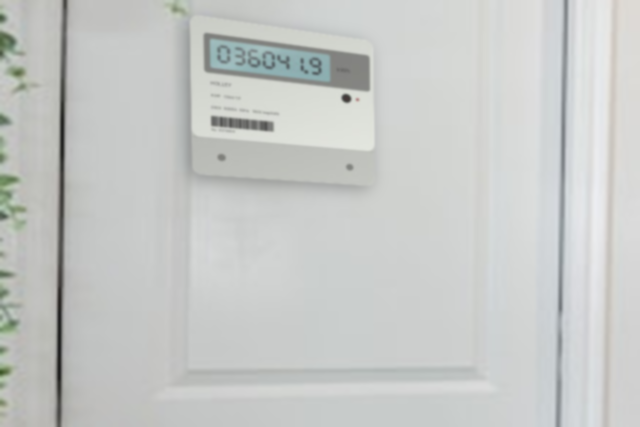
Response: 36041.9 (kWh)
